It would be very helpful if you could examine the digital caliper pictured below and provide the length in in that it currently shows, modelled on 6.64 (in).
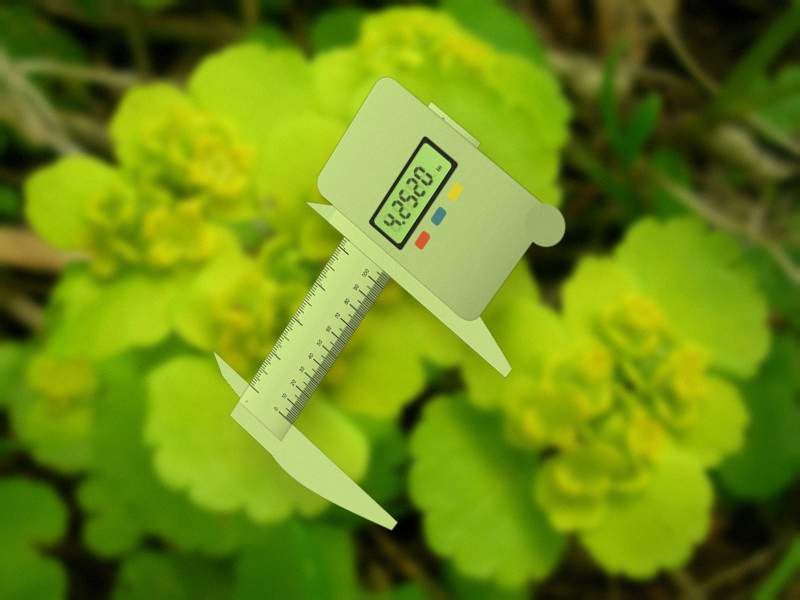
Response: 4.2520 (in)
